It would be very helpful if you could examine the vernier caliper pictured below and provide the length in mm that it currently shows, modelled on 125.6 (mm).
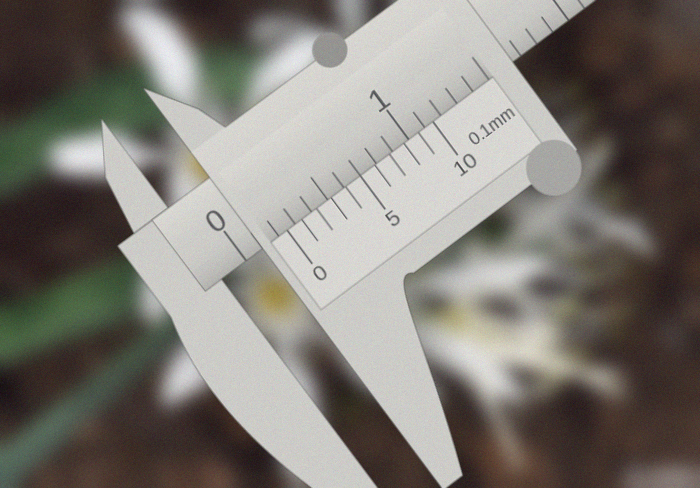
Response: 2.5 (mm)
